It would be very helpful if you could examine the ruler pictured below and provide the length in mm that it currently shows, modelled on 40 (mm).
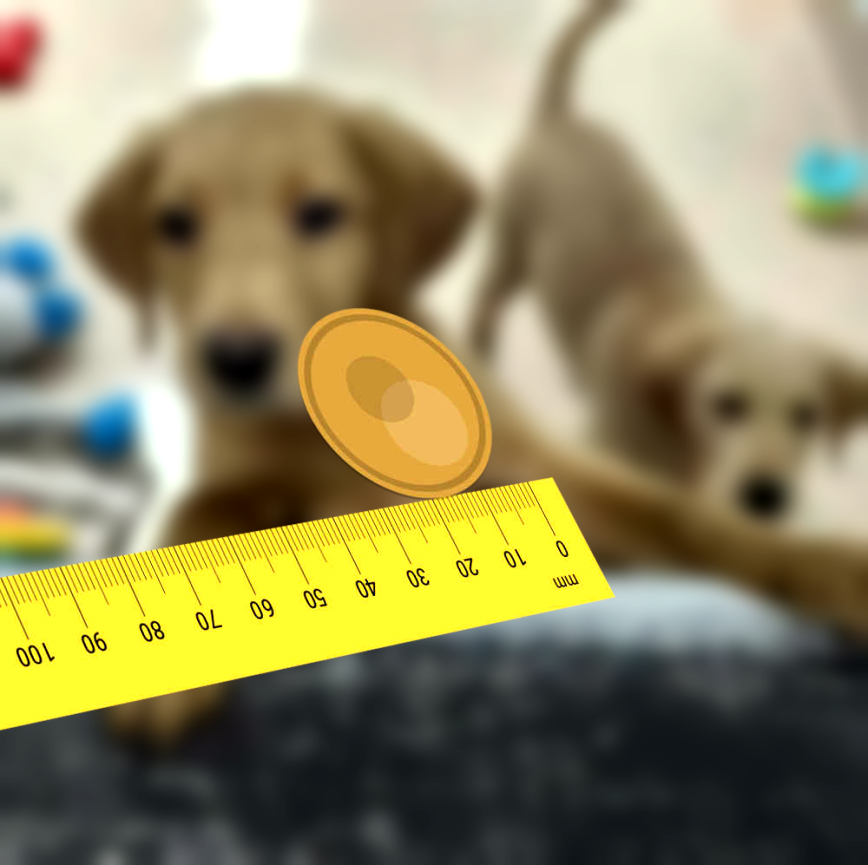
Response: 35 (mm)
